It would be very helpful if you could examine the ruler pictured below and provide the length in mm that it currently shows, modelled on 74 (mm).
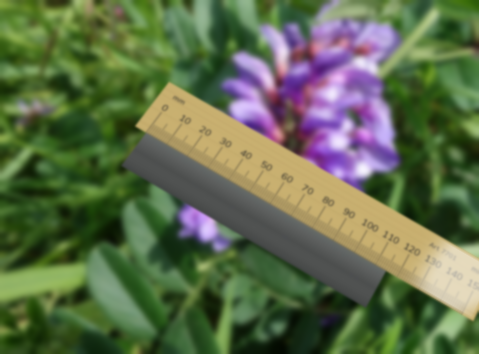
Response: 115 (mm)
